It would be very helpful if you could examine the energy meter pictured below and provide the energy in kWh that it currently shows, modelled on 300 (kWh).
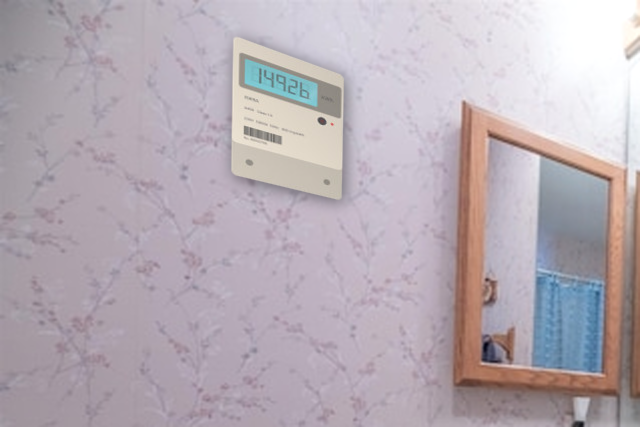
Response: 14926 (kWh)
